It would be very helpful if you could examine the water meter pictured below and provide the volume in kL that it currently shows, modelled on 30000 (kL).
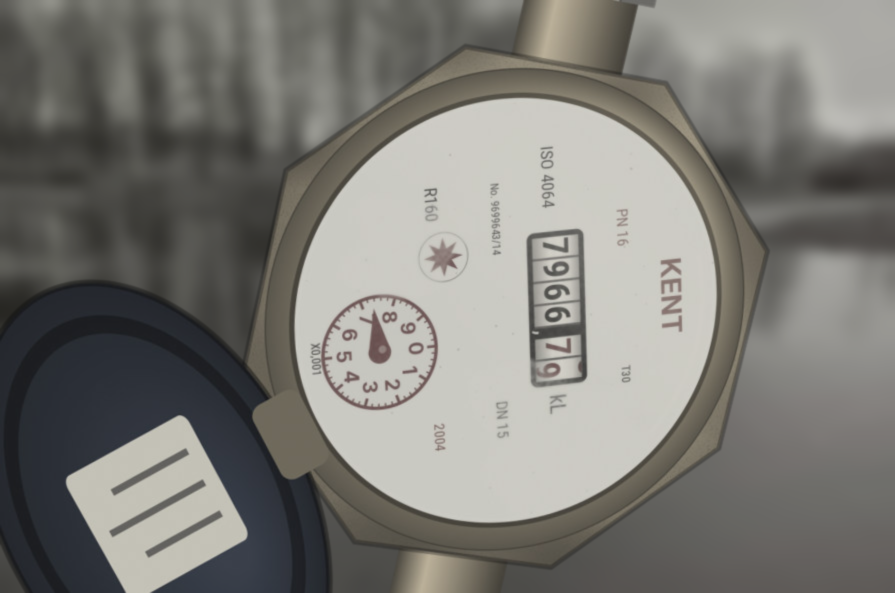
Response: 7966.787 (kL)
